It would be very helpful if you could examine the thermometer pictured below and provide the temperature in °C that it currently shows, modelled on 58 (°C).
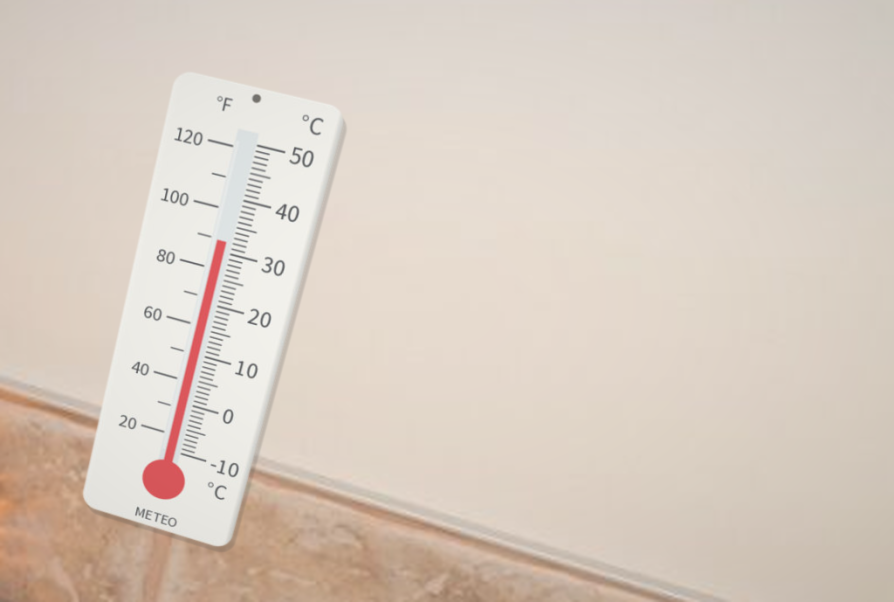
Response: 32 (°C)
